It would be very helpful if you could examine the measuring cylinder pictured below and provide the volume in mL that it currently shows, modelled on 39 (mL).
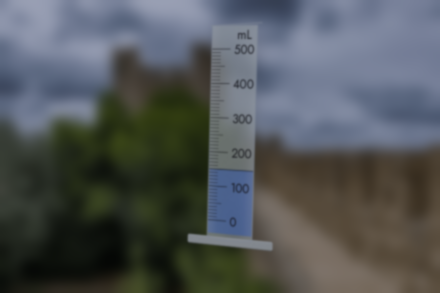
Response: 150 (mL)
